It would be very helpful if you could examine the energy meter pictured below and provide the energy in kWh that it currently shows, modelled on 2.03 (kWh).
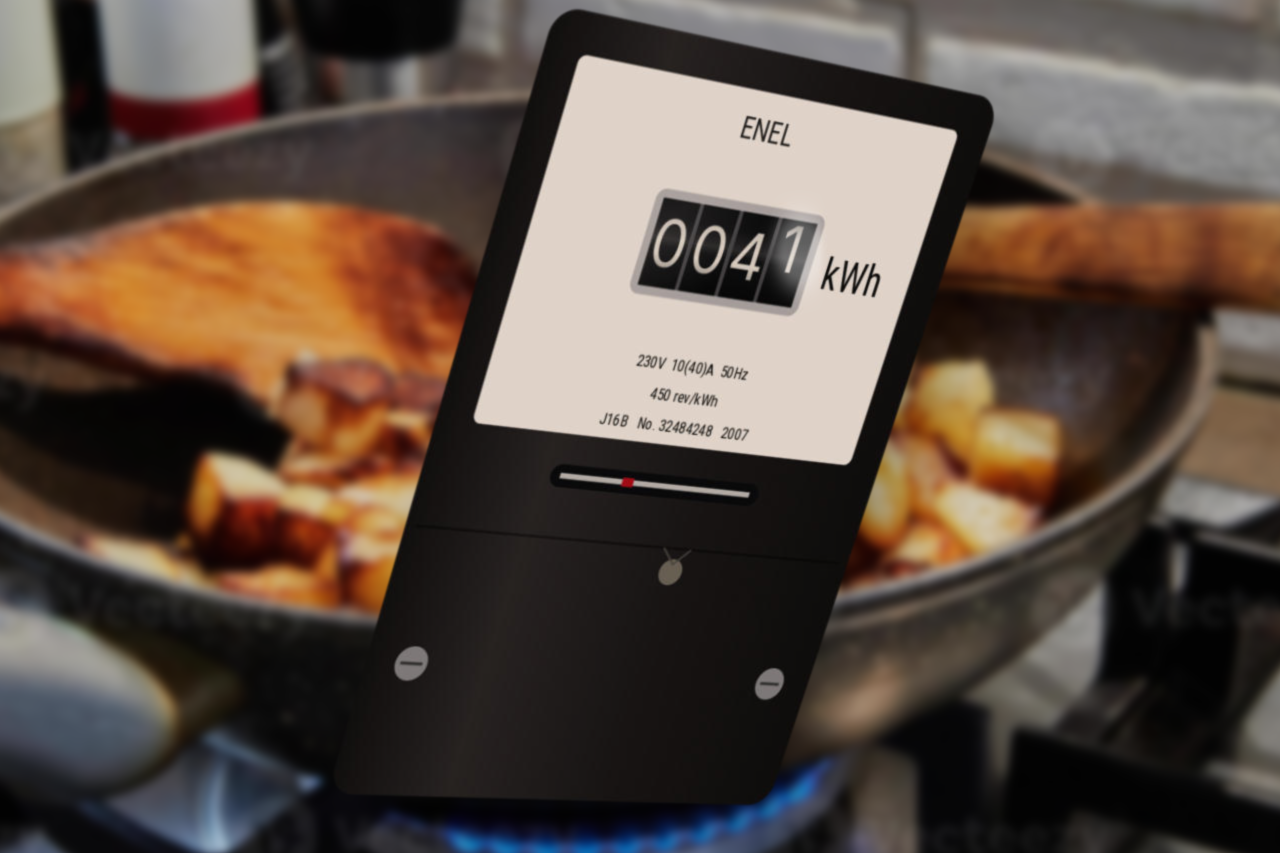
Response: 41 (kWh)
